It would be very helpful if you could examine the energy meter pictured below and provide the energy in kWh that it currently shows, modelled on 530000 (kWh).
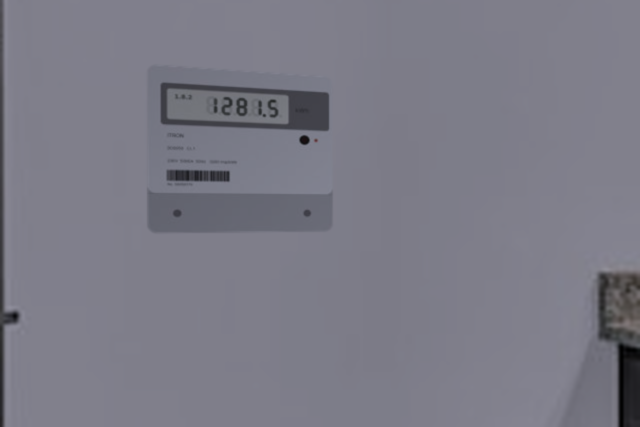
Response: 1281.5 (kWh)
